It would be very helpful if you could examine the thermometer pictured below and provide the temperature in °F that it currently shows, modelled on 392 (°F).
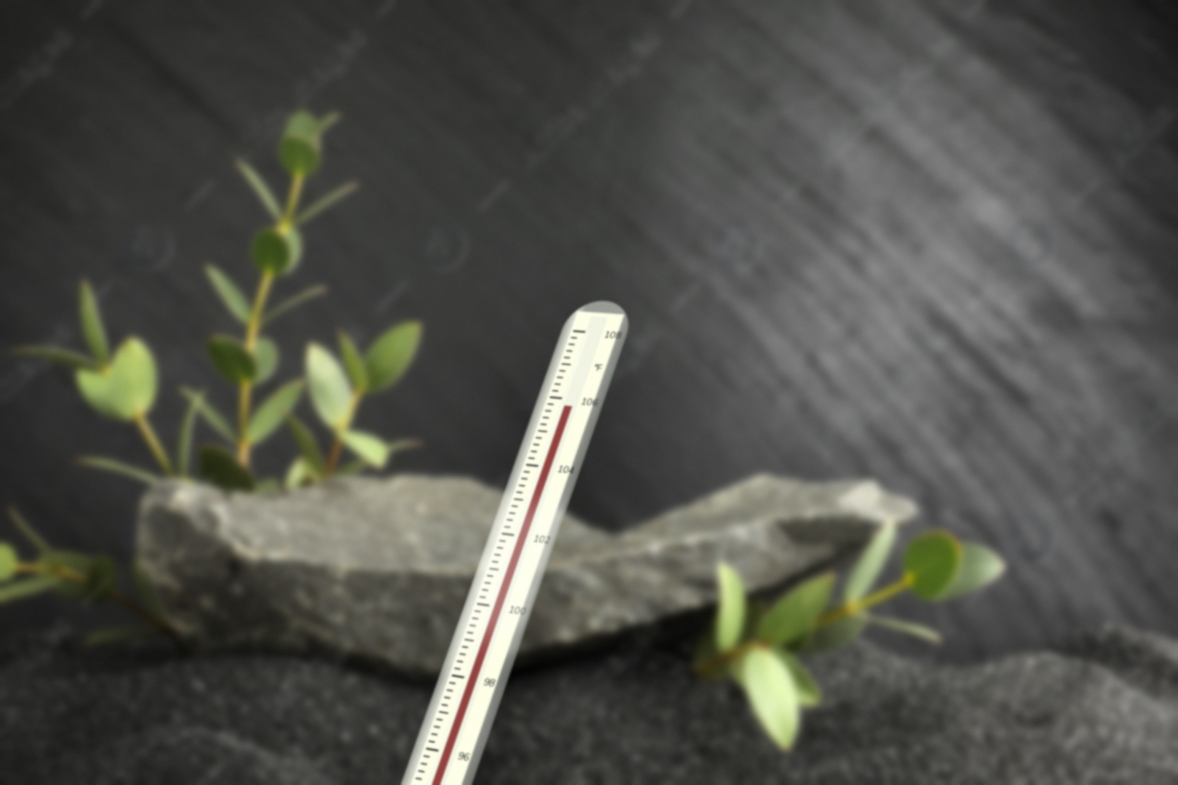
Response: 105.8 (°F)
